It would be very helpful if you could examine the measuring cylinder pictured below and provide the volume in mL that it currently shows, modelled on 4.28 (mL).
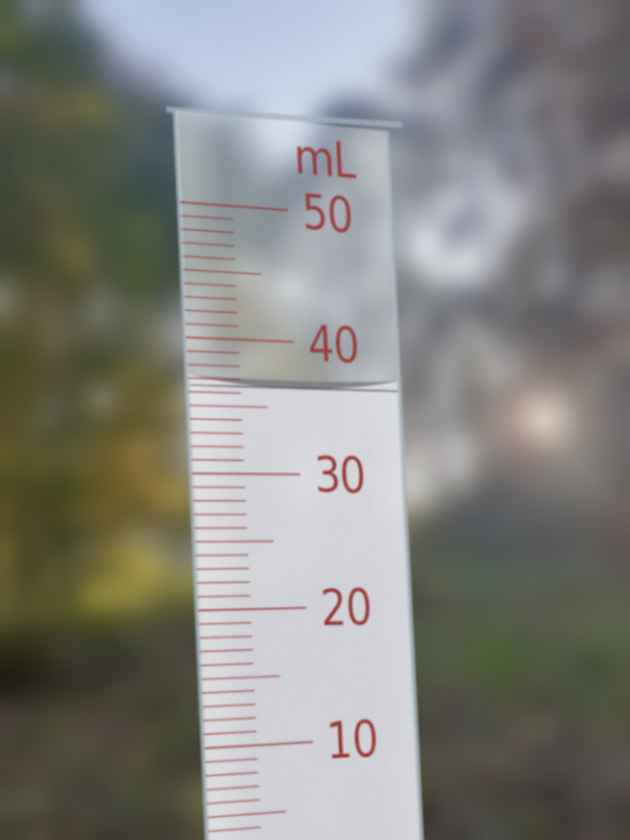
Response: 36.5 (mL)
